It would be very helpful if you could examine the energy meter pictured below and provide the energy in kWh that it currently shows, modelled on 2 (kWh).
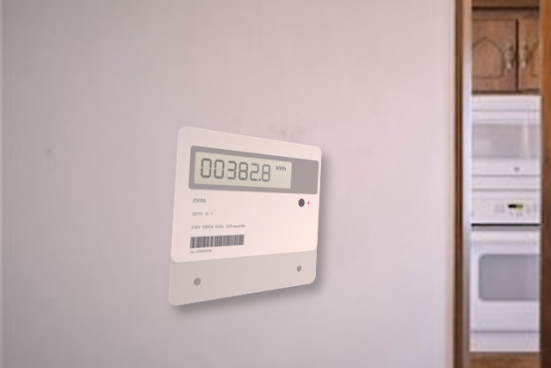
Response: 382.8 (kWh)
